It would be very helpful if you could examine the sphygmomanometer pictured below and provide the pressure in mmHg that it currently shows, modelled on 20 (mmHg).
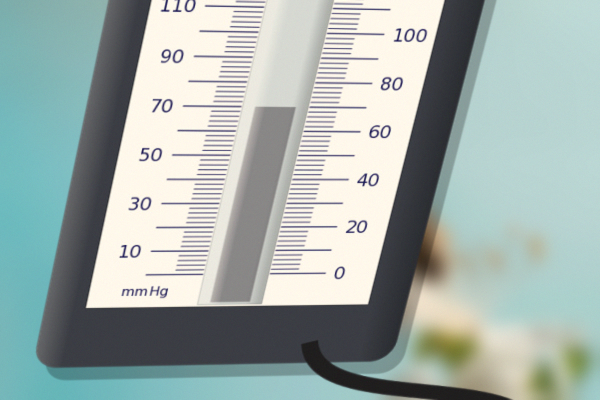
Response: 70 (mmHg)
